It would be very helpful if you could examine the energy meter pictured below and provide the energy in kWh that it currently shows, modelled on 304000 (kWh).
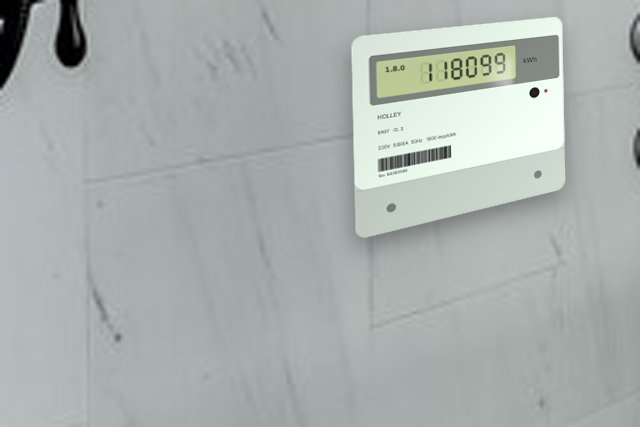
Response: 118099 (kWh)
